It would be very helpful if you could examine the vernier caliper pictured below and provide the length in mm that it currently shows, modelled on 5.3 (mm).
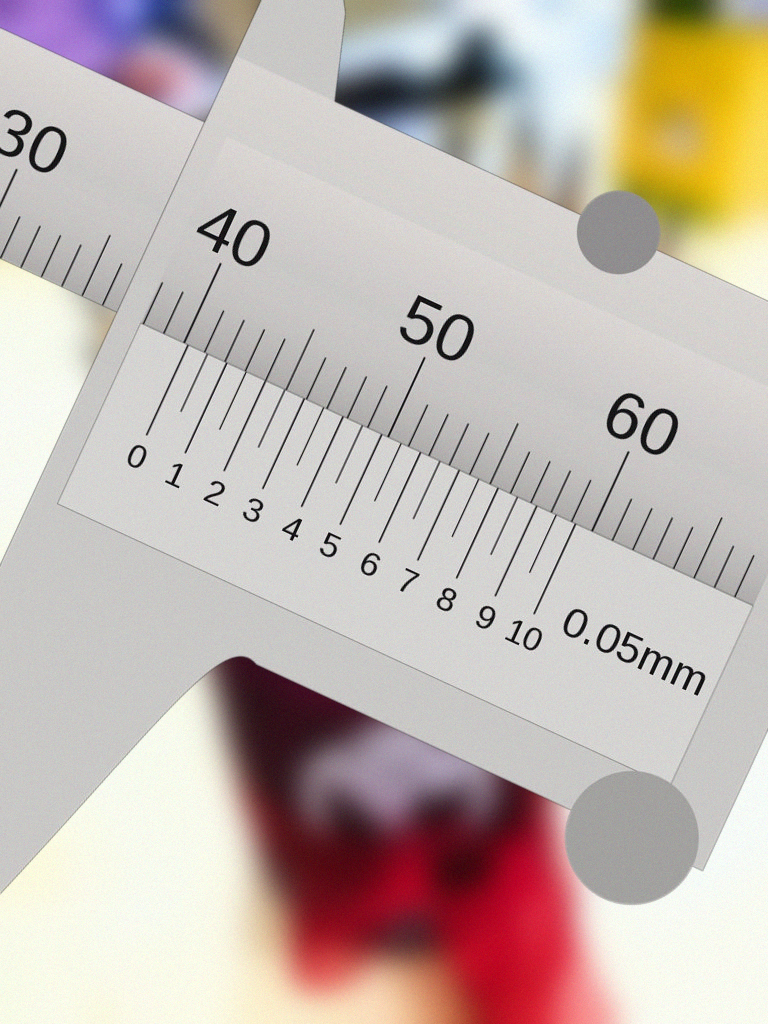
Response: 40.2 (mm)
